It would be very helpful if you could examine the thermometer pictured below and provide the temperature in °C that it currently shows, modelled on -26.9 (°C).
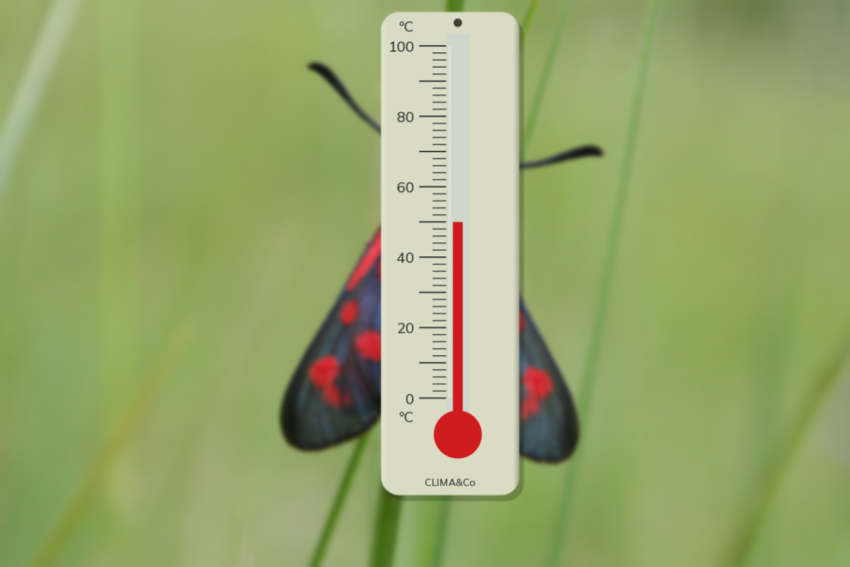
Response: 50 (°C)
